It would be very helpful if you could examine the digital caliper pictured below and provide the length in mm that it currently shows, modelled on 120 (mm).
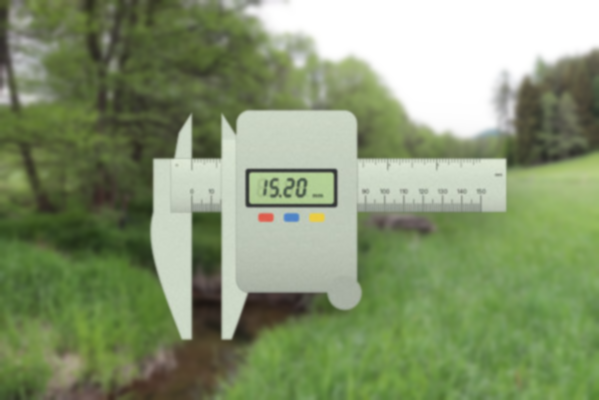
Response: 15.20 (mm)
